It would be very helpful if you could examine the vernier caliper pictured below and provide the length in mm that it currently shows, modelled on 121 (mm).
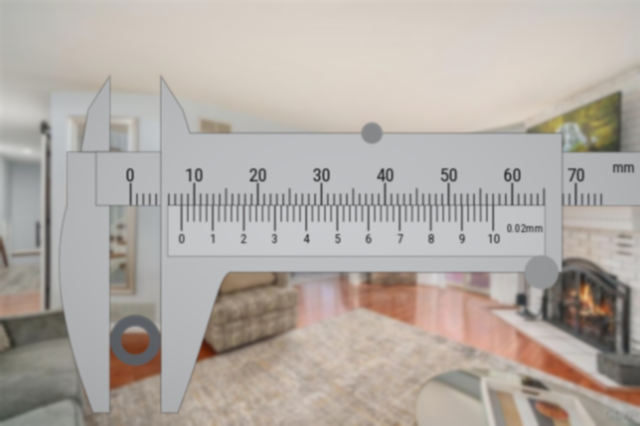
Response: 8.0 (mm)
